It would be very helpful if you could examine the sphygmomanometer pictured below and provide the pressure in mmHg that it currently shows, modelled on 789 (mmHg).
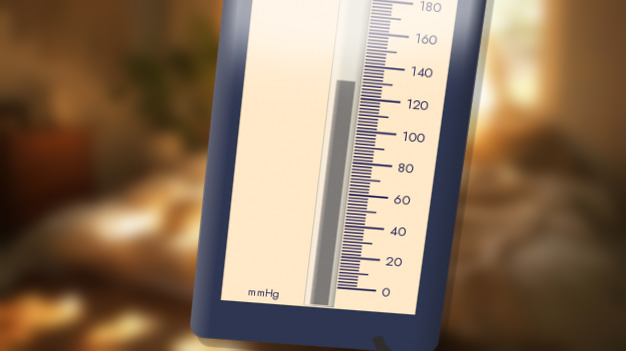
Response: 130 (mmHg)
